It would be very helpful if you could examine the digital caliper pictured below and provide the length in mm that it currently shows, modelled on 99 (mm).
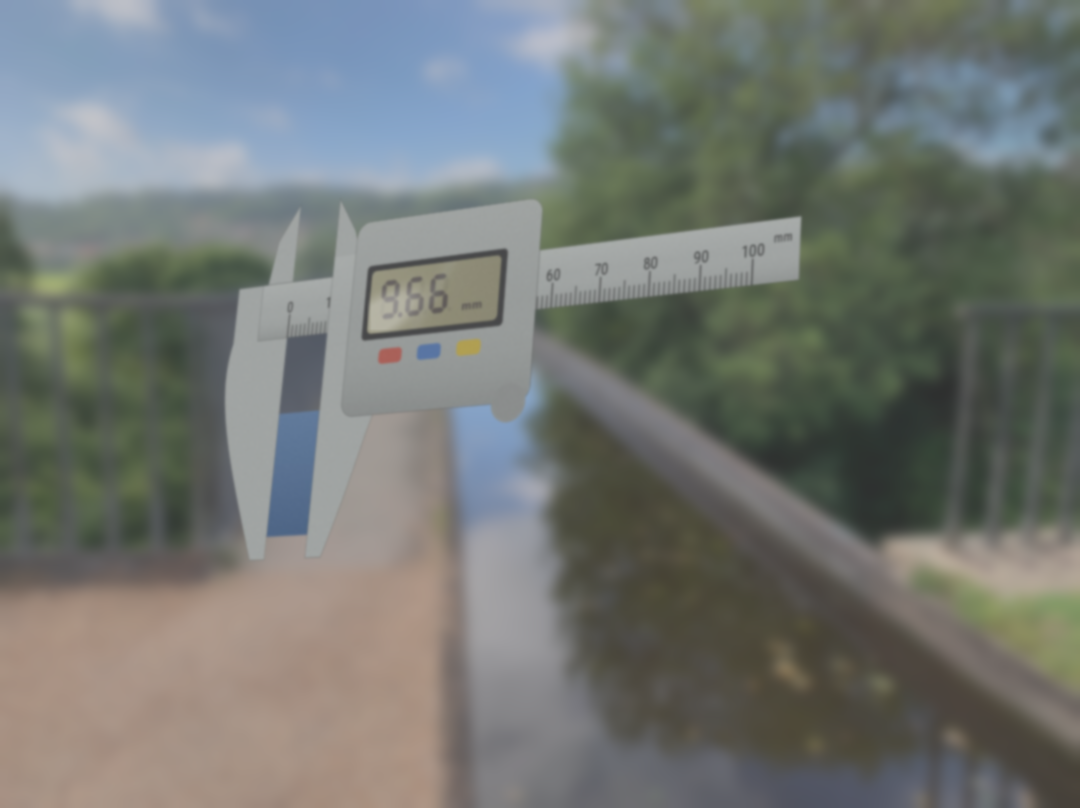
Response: 9.66 (mm)
